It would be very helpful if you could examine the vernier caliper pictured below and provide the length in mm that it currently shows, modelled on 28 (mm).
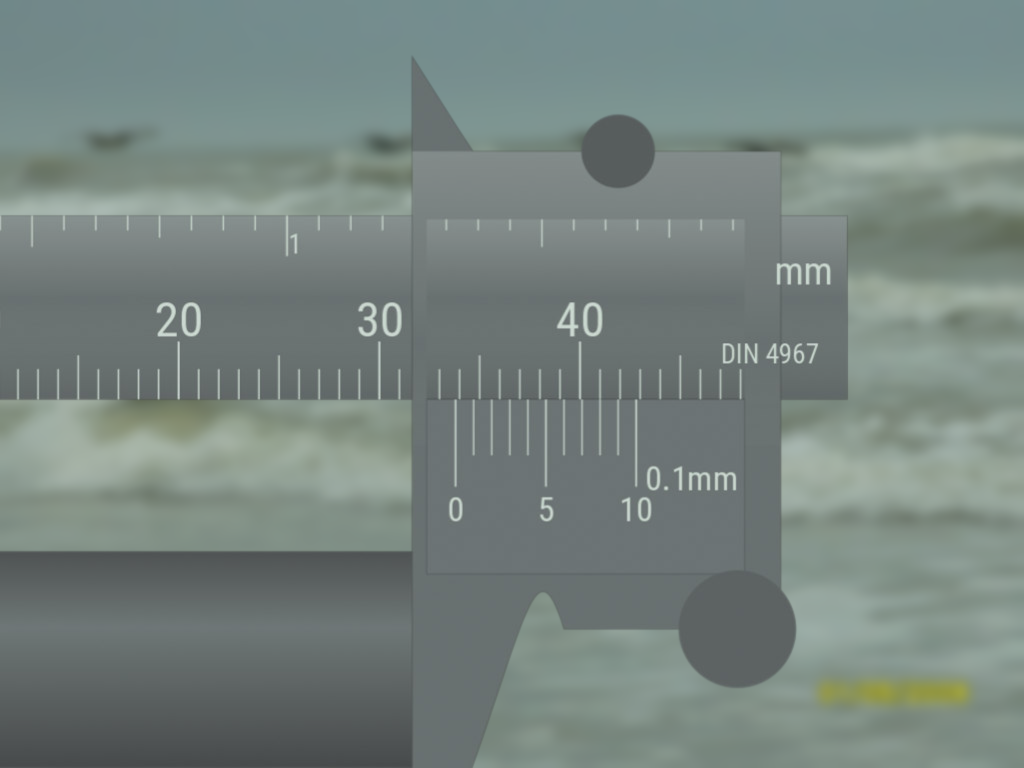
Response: 33.8 (mm)
